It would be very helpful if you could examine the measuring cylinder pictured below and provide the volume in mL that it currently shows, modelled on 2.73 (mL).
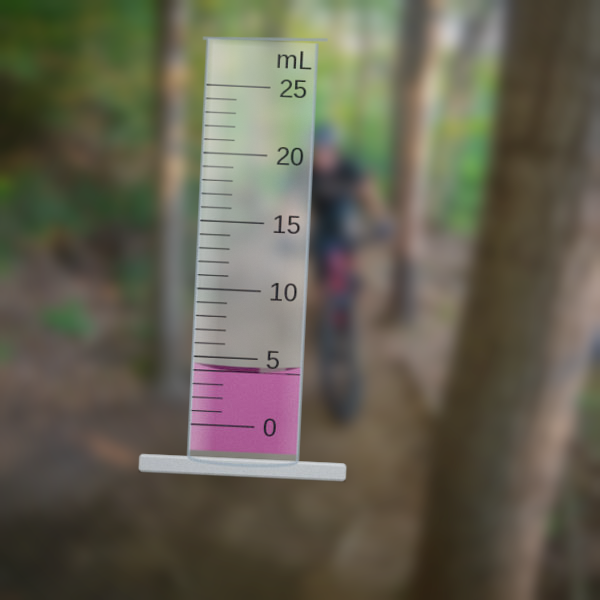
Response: 4 (mL)
